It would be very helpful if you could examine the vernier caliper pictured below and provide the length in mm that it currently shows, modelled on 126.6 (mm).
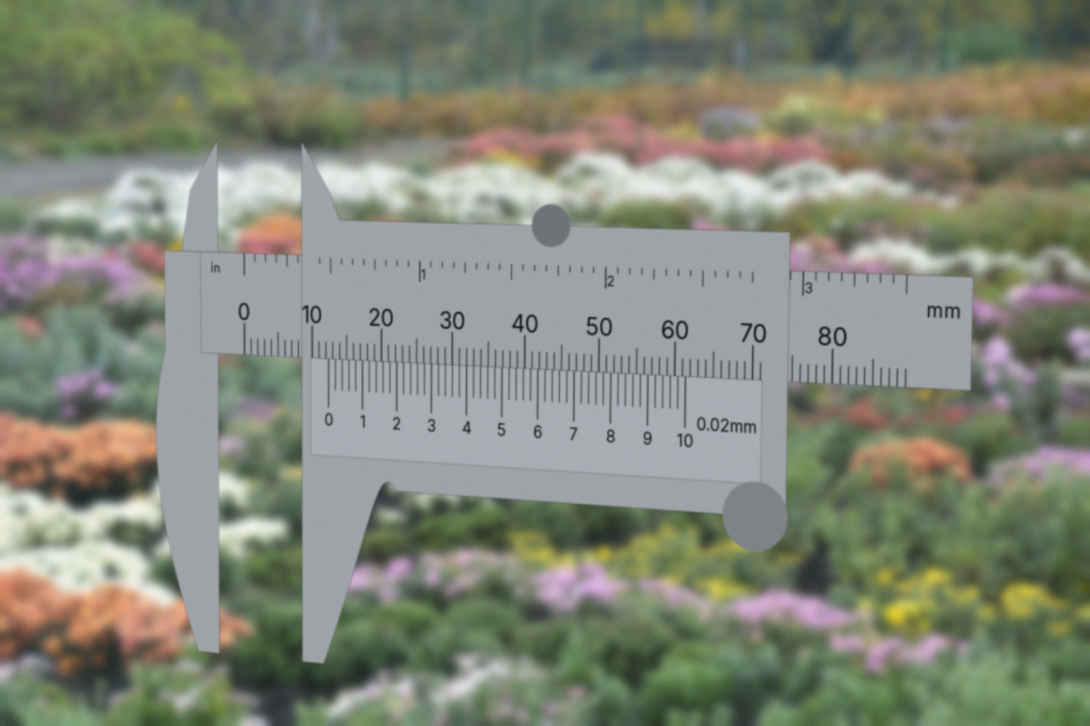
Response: 12.4 (mm)
